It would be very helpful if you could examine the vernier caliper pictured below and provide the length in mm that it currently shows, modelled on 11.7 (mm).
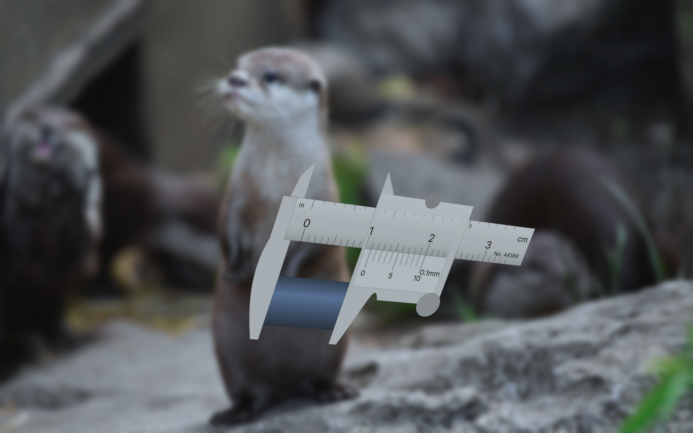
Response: 11.0 (mm)
